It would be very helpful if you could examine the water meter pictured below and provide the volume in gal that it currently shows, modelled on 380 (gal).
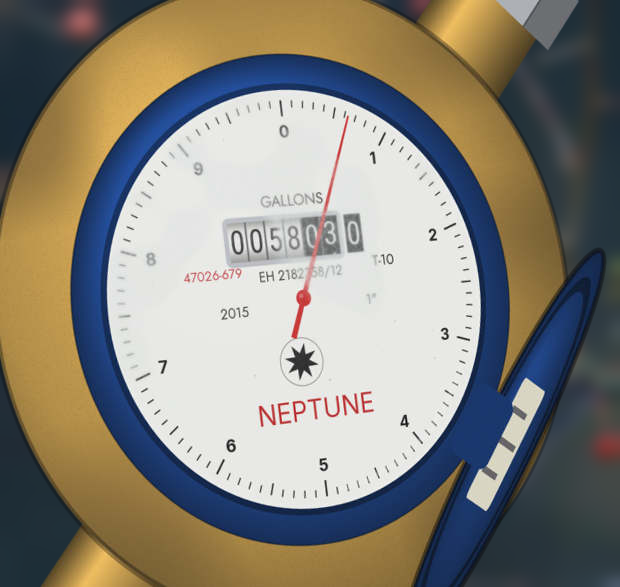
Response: 58030.6 (gal)
